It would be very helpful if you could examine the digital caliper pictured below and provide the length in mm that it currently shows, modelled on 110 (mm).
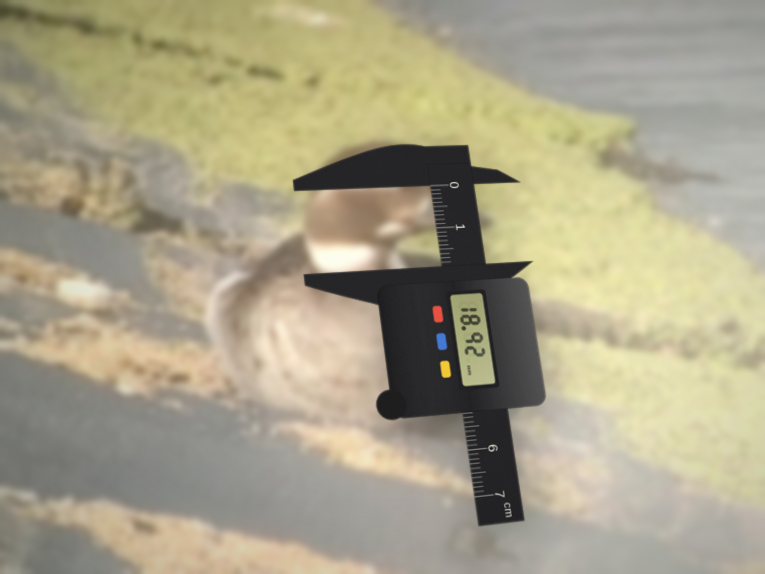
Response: 18.92 (mm)
